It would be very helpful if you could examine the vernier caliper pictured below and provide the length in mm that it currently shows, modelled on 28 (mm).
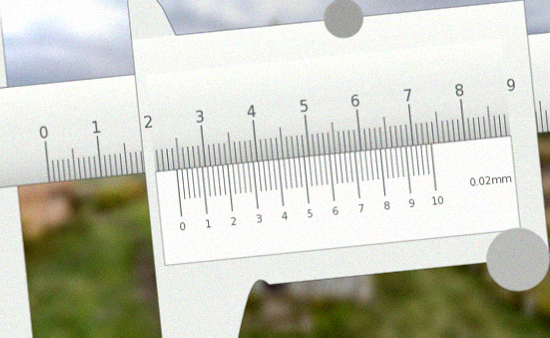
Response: 24.5 (mm)
